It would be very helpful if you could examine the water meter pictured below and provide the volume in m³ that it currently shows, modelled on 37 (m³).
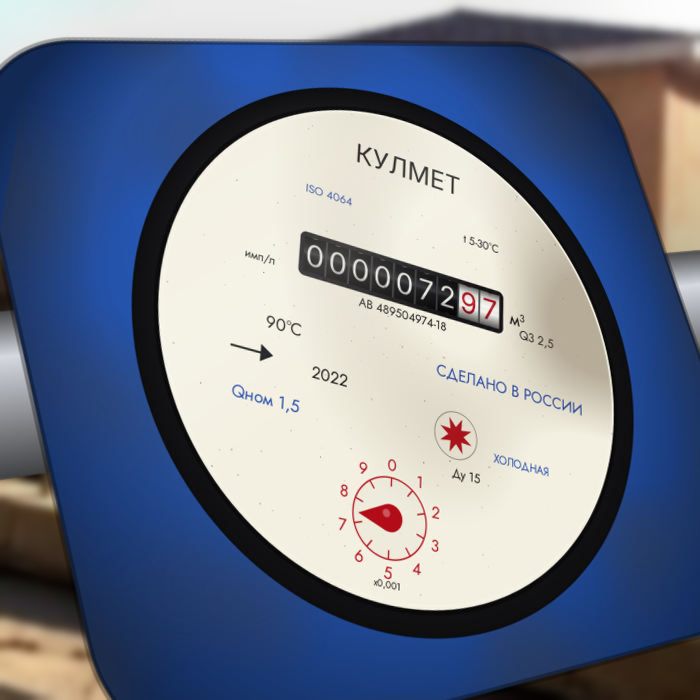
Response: 72.977 (m³)
